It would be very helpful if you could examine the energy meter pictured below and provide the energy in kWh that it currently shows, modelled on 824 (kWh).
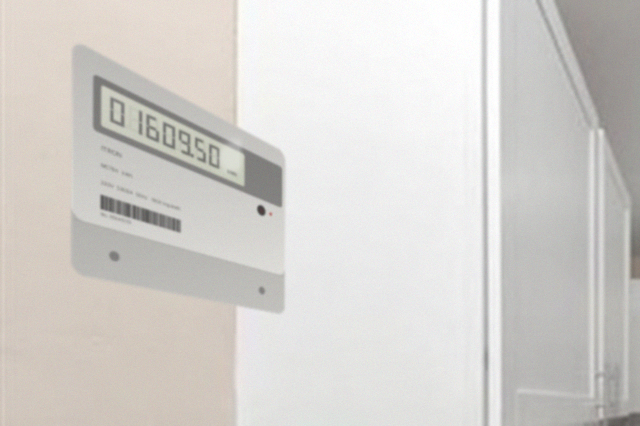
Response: 1609.50 (kWh)
